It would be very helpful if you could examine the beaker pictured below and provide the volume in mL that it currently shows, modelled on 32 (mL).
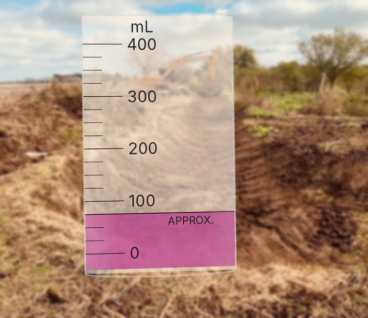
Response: 75 (mL)
